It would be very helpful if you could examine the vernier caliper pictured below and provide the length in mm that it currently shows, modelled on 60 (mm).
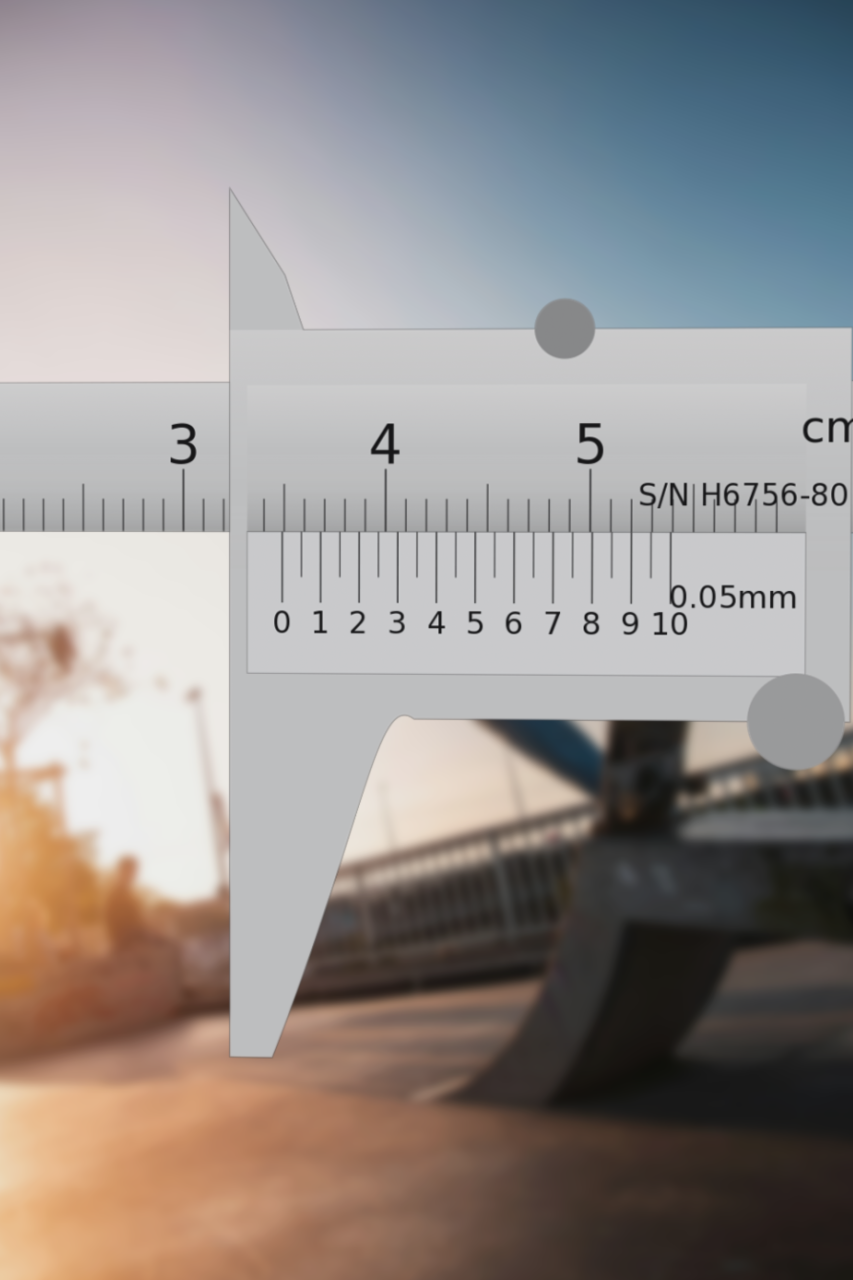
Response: 34.9 (mm)
